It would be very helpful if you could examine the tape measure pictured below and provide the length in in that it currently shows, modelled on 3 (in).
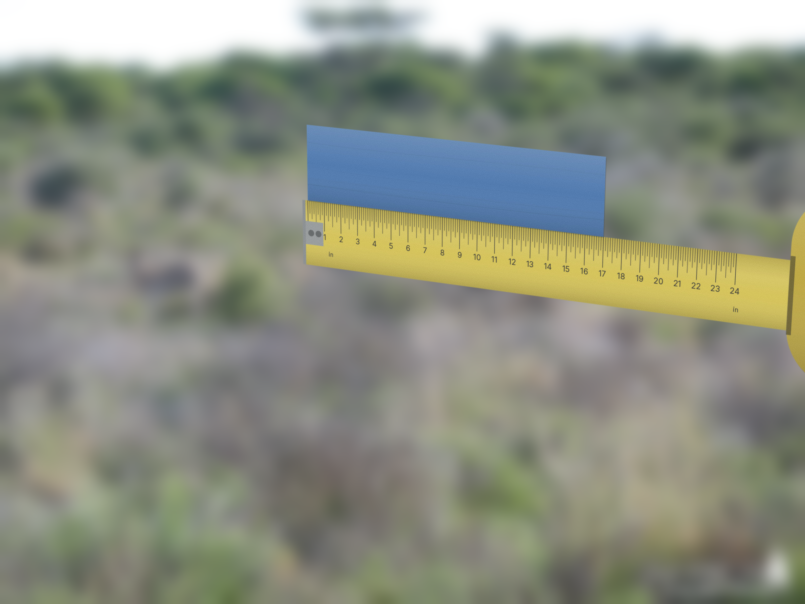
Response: 17 (in)
